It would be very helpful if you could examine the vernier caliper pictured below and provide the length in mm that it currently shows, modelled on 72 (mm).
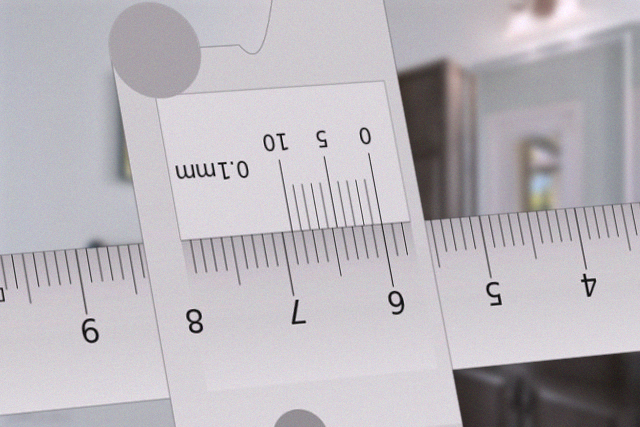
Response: 60.0 (mm)
